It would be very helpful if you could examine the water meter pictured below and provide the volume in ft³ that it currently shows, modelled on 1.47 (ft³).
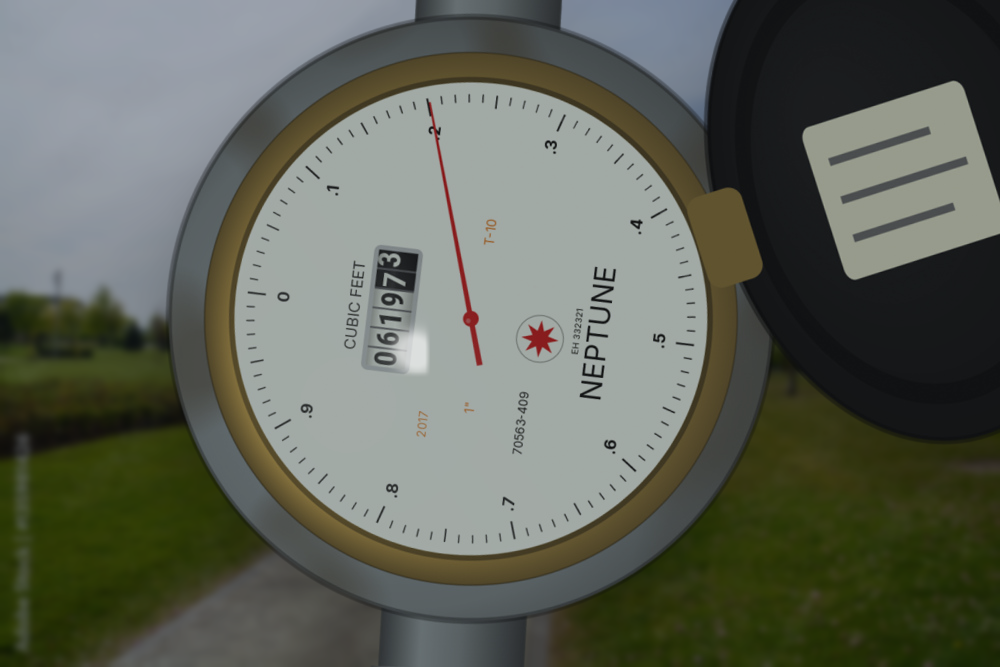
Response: 61973.20 (ft³)
